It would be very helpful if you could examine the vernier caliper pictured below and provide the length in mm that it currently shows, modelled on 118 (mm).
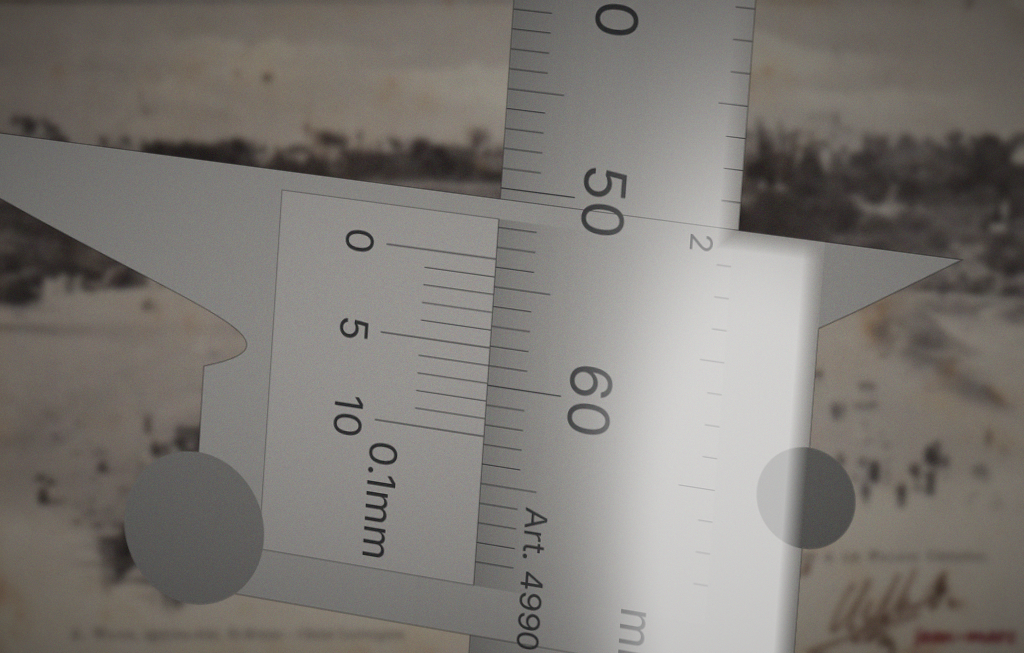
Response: 53.6 (mm)
